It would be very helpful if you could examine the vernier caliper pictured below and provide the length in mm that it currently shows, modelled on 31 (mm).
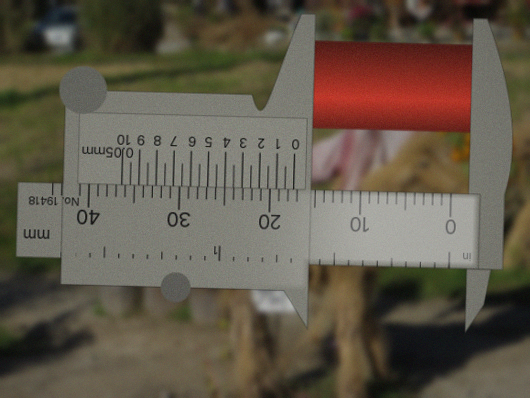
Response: 17.4 (mm)
